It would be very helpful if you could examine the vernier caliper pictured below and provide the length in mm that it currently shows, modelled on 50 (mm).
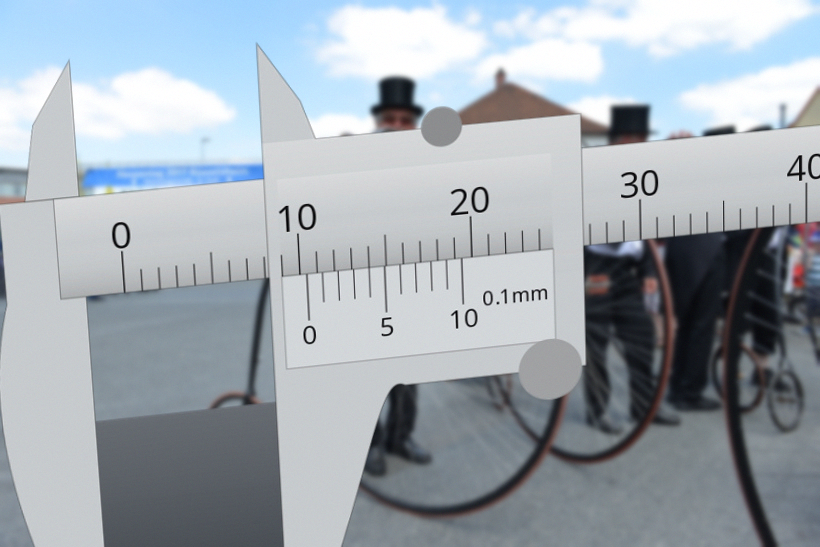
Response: 10.4 (mm)
